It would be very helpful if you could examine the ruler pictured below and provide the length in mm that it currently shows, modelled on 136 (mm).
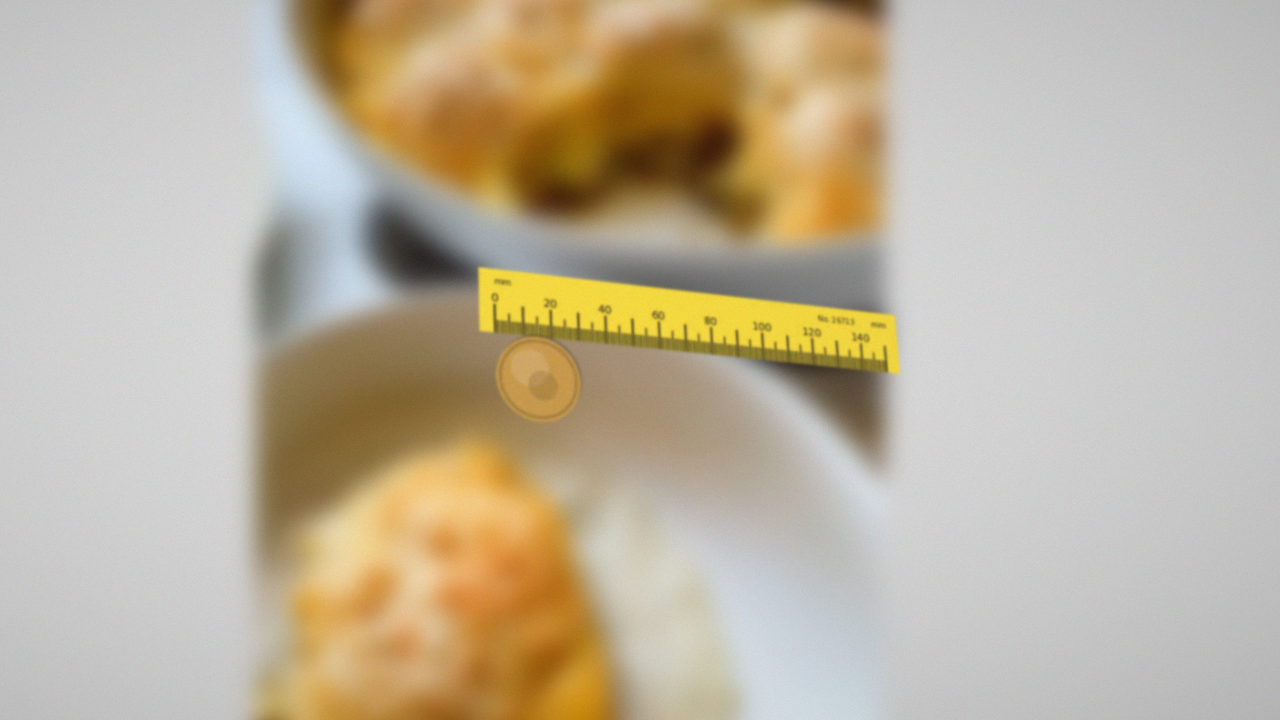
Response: 30 (mm)
